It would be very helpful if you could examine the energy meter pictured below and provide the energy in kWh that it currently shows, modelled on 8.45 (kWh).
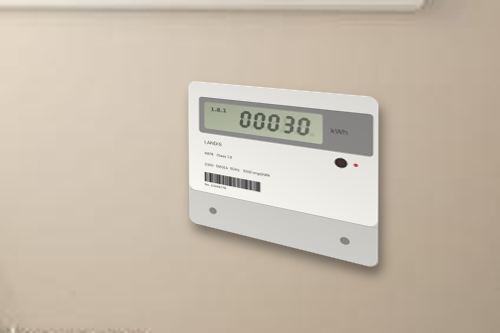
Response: 30 (kWh)
